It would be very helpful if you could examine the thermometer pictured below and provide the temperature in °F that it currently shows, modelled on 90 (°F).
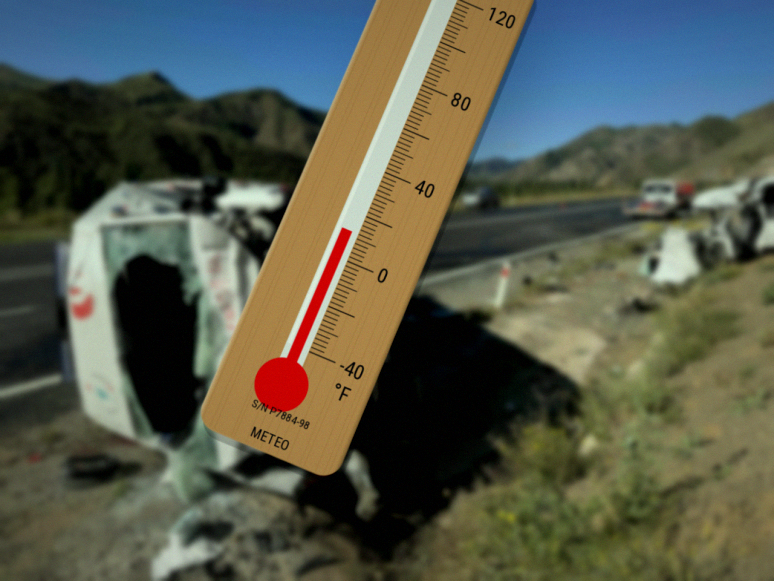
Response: 12 (°F)
